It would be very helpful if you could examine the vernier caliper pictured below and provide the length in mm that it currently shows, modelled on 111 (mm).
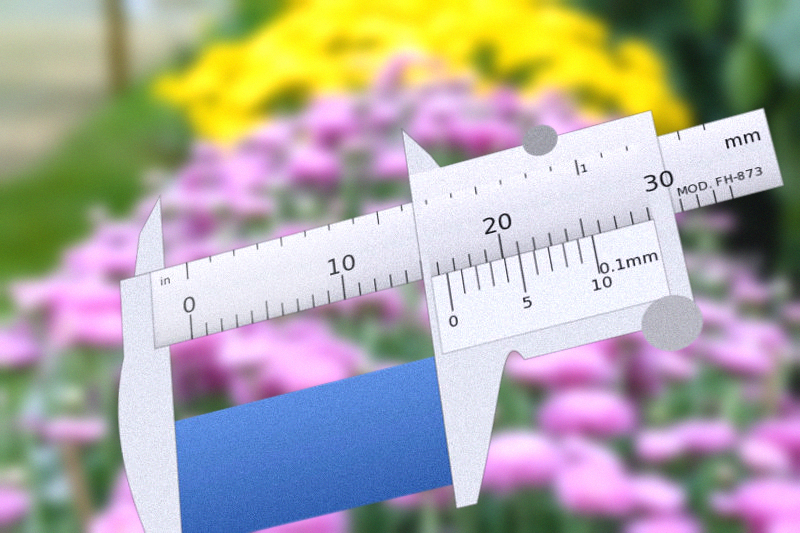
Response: 16.5 (mm)
